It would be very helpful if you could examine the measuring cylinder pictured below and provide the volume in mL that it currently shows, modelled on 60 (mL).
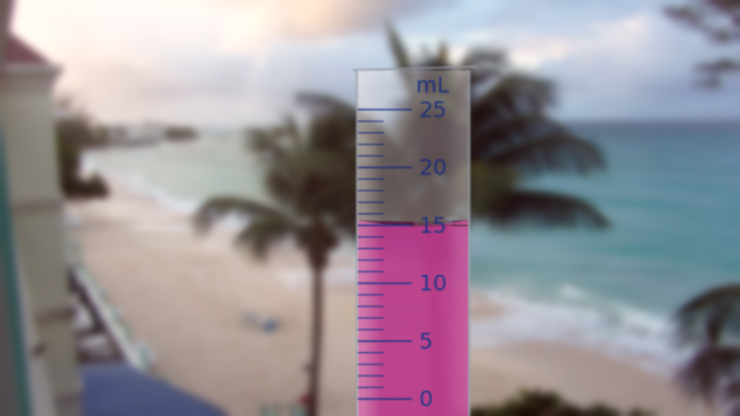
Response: 15 (mL)
